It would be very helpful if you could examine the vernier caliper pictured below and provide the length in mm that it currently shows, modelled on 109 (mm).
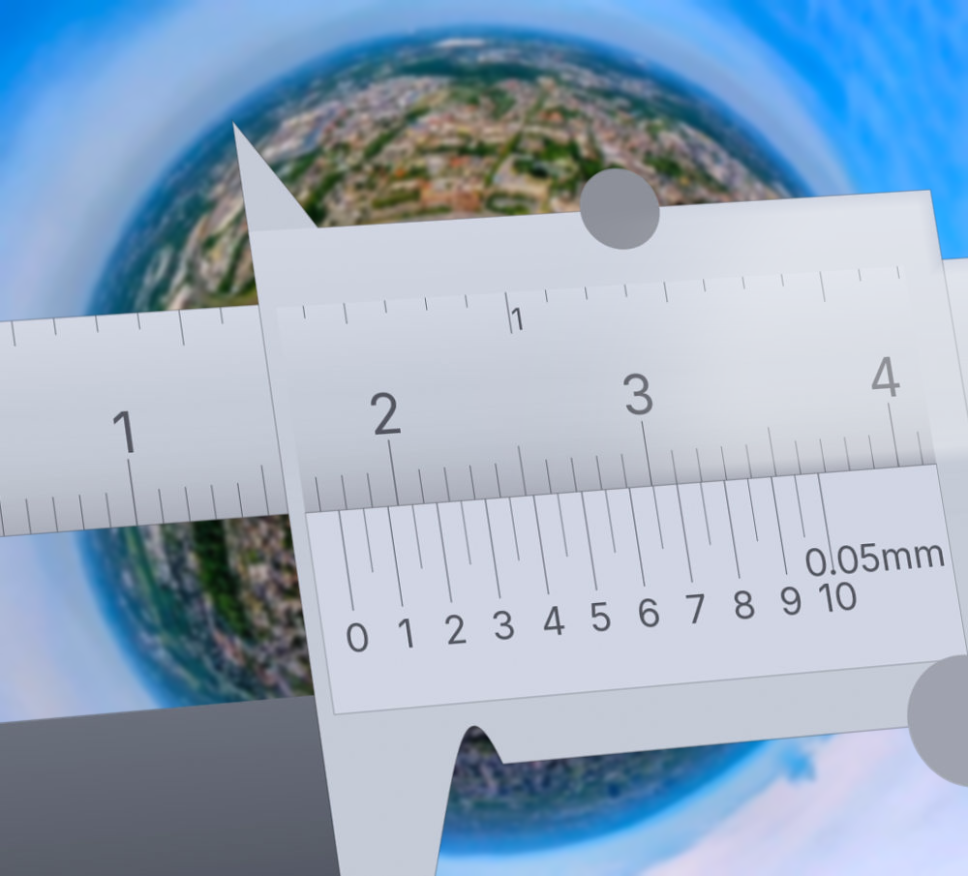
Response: 17.70 (mm)
